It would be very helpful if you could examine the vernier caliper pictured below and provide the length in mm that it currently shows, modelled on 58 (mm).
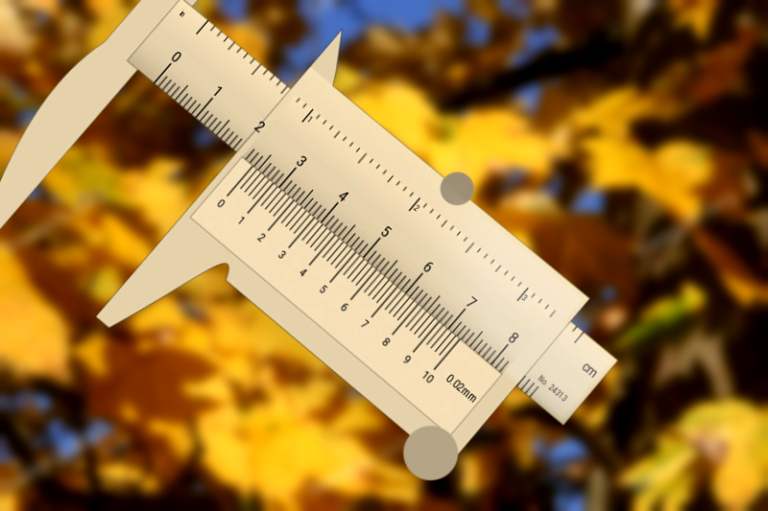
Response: 23.8 (mm)
